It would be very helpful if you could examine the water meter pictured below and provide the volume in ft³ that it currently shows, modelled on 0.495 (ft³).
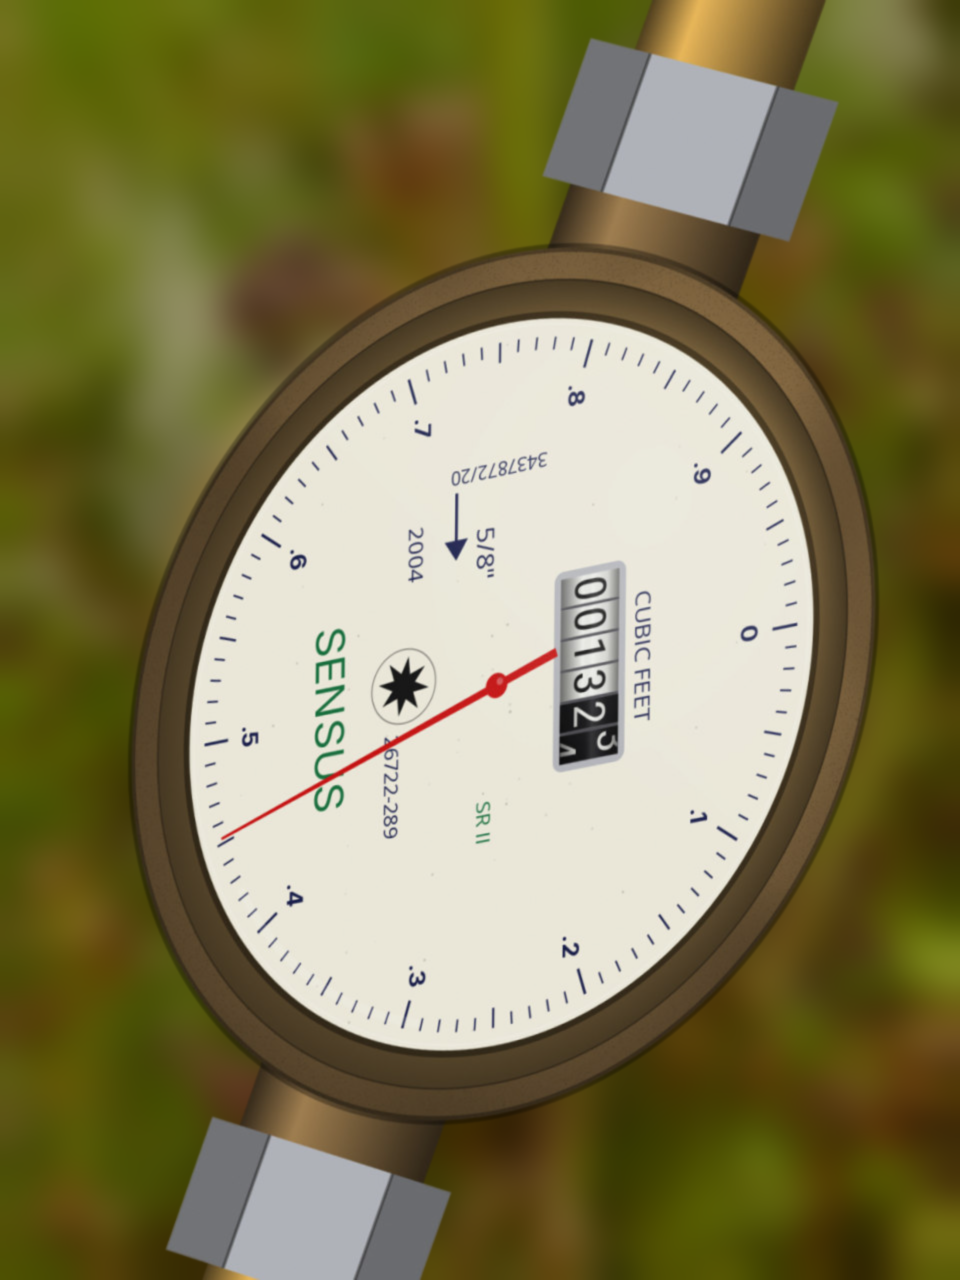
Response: 1323.45 (ft³)
